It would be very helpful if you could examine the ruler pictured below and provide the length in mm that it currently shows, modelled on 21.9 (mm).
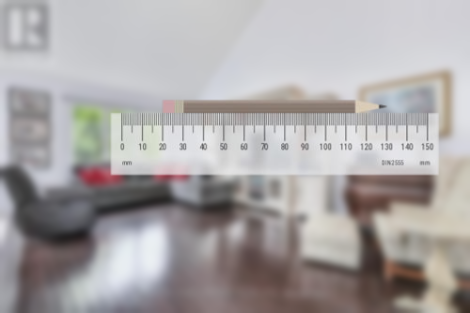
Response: 110 (mm)
